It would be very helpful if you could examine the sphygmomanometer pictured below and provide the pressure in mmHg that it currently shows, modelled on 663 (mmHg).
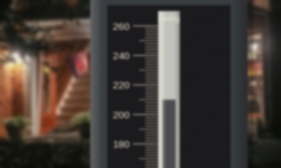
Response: 210 (mmHg)
